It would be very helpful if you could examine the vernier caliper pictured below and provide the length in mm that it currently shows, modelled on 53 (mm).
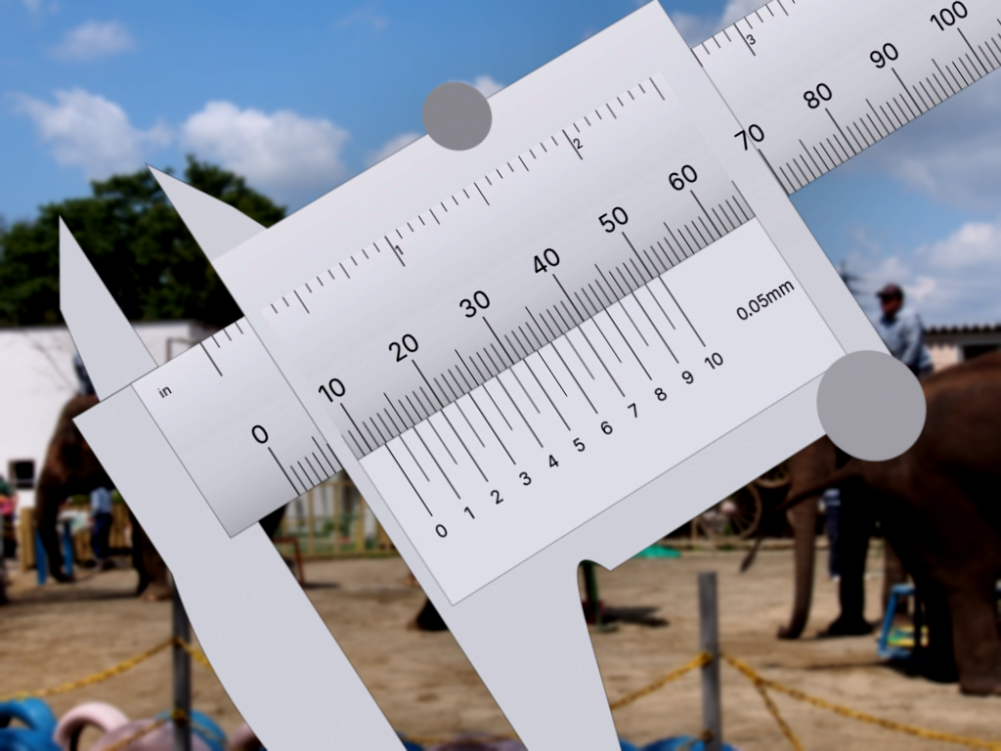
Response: 11.8 (mm)
